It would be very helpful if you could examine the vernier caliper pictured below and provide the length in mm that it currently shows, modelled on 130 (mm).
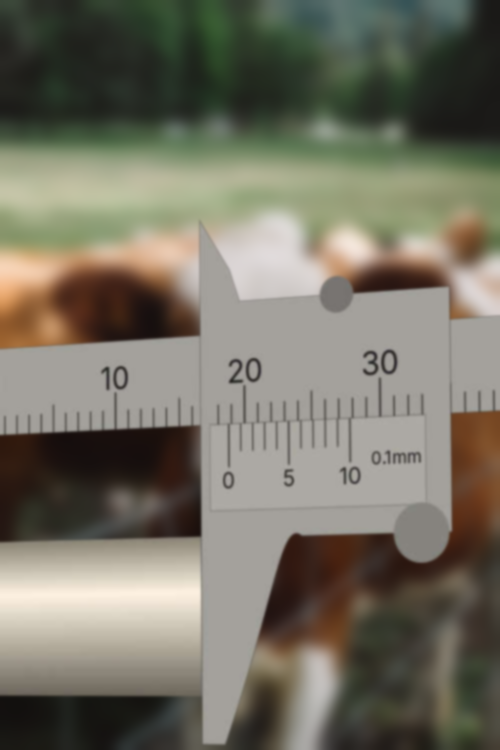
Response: 18.8 (mm)
